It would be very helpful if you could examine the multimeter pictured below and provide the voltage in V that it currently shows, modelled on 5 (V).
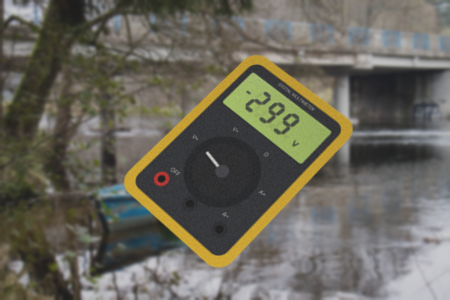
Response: -299 (V)
